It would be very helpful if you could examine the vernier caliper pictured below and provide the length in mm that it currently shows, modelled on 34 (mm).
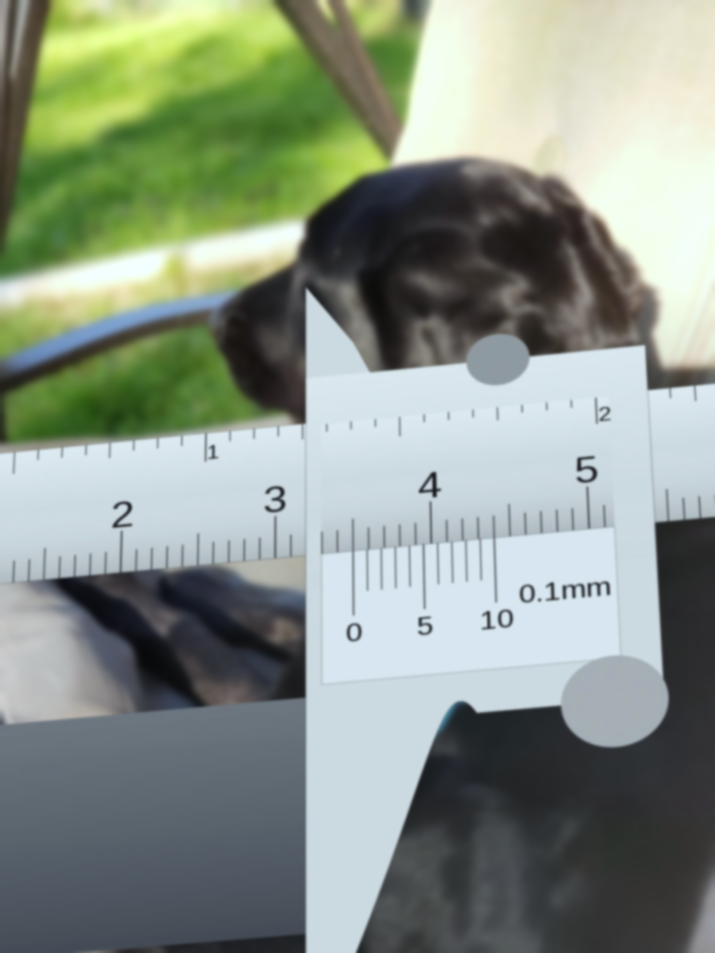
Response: 35.0 (mm)
